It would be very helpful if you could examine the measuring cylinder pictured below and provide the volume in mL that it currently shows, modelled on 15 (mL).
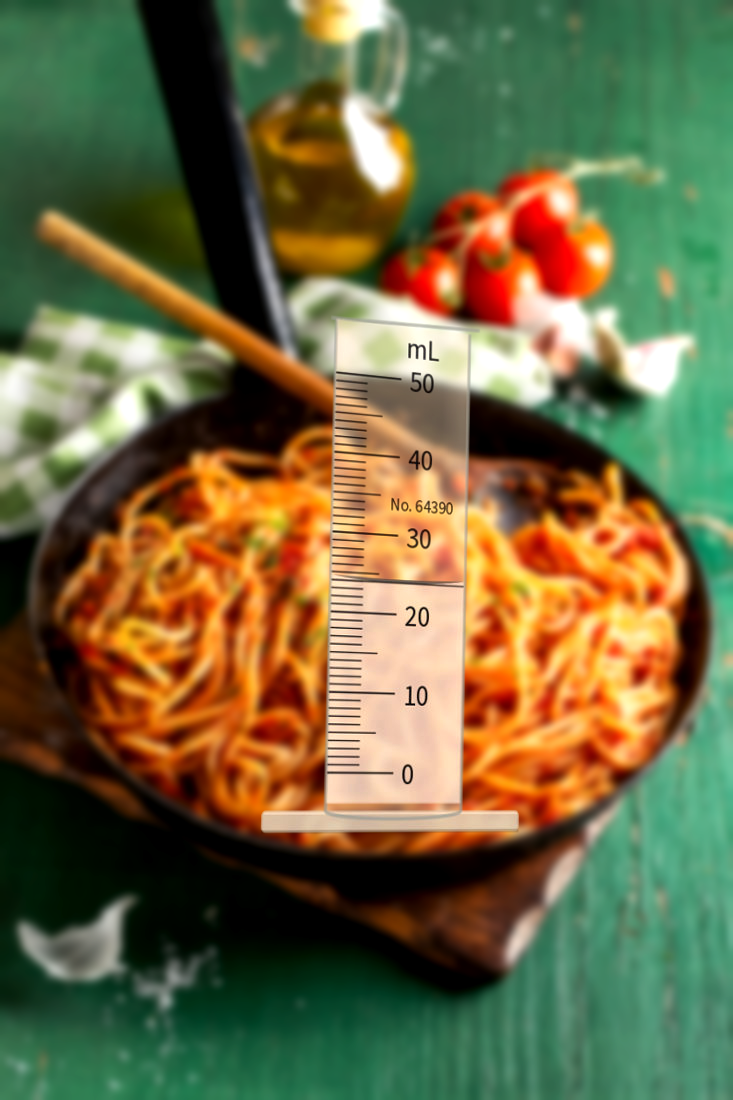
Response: 24 (mL)
